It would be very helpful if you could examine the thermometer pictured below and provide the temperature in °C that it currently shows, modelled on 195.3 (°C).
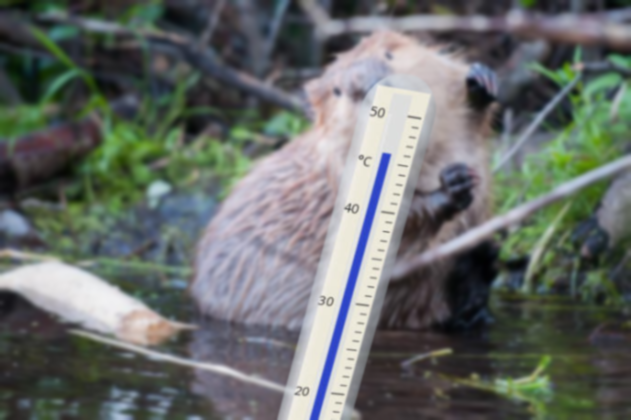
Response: 46 (°C)
